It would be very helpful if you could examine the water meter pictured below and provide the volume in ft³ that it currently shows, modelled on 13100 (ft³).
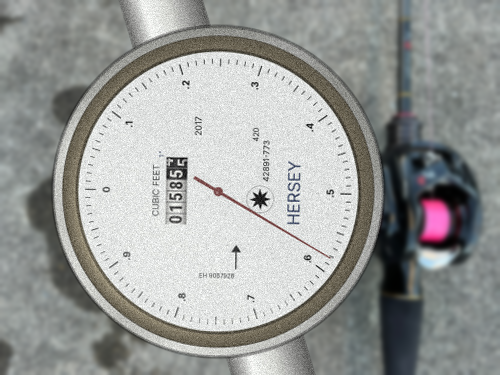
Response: 15854.58 (ft³)
